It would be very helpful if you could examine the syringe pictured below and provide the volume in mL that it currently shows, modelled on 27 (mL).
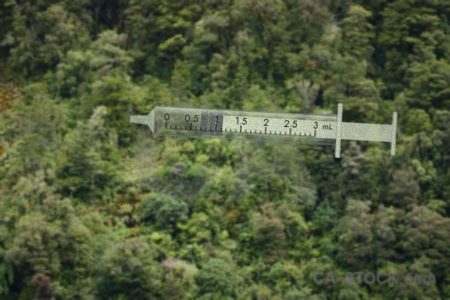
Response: 0.7 (mL)
